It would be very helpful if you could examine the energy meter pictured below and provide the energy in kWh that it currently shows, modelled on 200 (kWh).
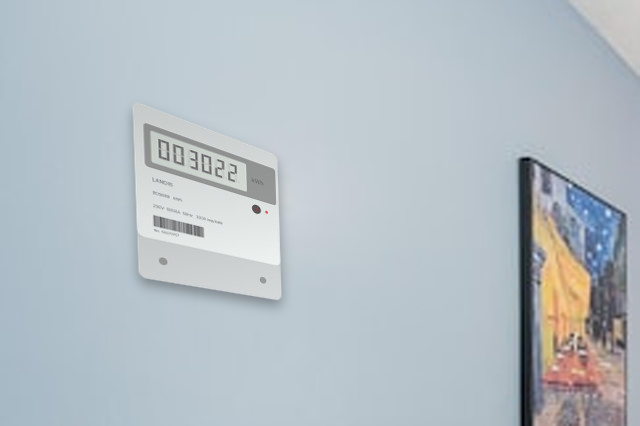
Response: 3022 (kWh)
